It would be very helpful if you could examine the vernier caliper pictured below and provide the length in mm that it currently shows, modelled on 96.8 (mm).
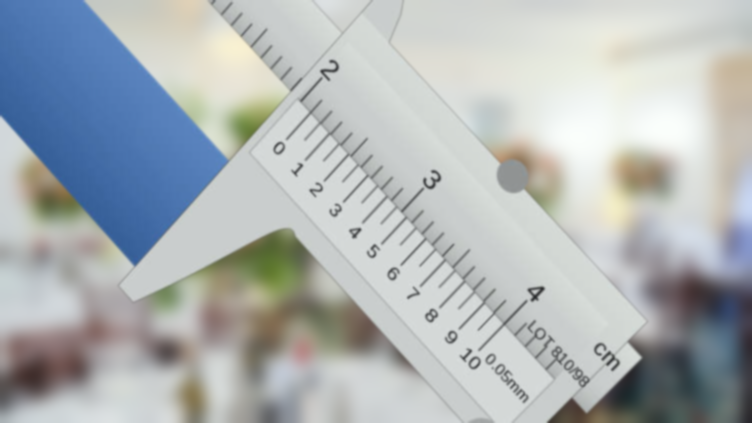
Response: 21.0 (mm)
